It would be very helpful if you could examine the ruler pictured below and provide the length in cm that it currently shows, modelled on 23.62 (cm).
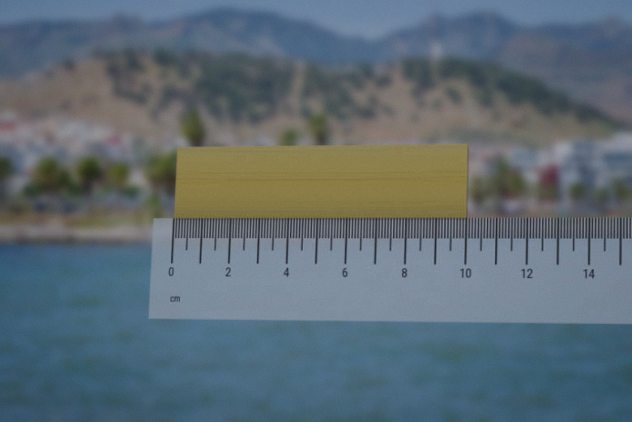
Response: 10 (cm)
